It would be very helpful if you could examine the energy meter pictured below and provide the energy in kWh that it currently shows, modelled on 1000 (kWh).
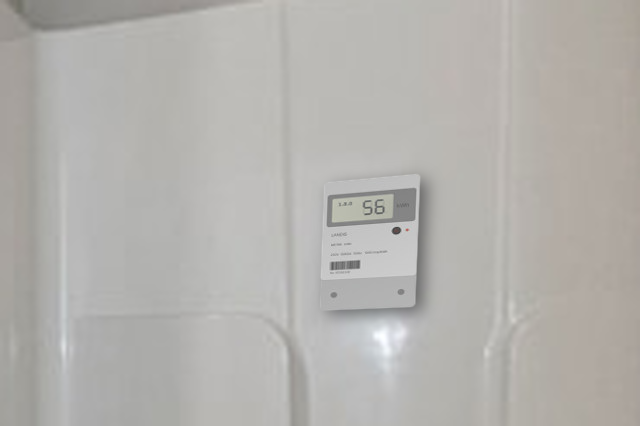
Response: 56 (kWh)
